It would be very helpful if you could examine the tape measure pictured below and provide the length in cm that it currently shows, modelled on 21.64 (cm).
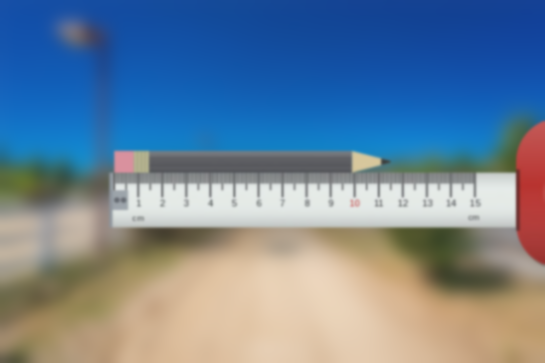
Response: 11.5 (cm)
